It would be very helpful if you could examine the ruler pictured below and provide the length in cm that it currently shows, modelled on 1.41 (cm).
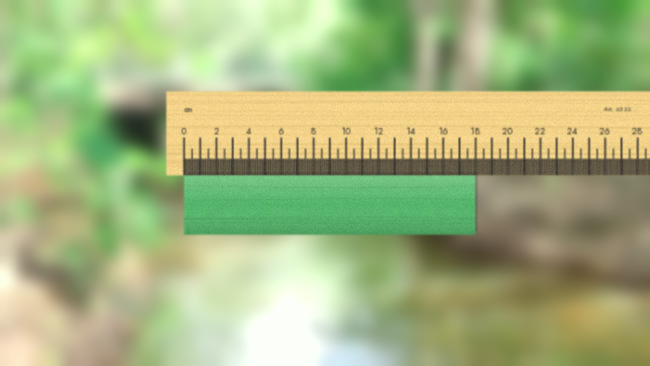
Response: 18 (cm)
